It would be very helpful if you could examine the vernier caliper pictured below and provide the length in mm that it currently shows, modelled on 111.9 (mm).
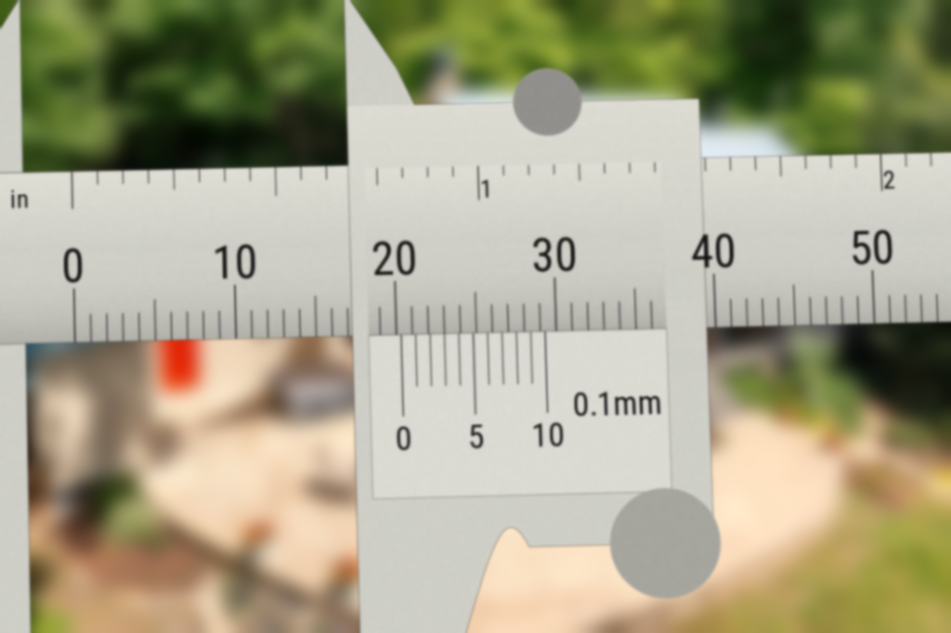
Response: 20.3 (mm)
